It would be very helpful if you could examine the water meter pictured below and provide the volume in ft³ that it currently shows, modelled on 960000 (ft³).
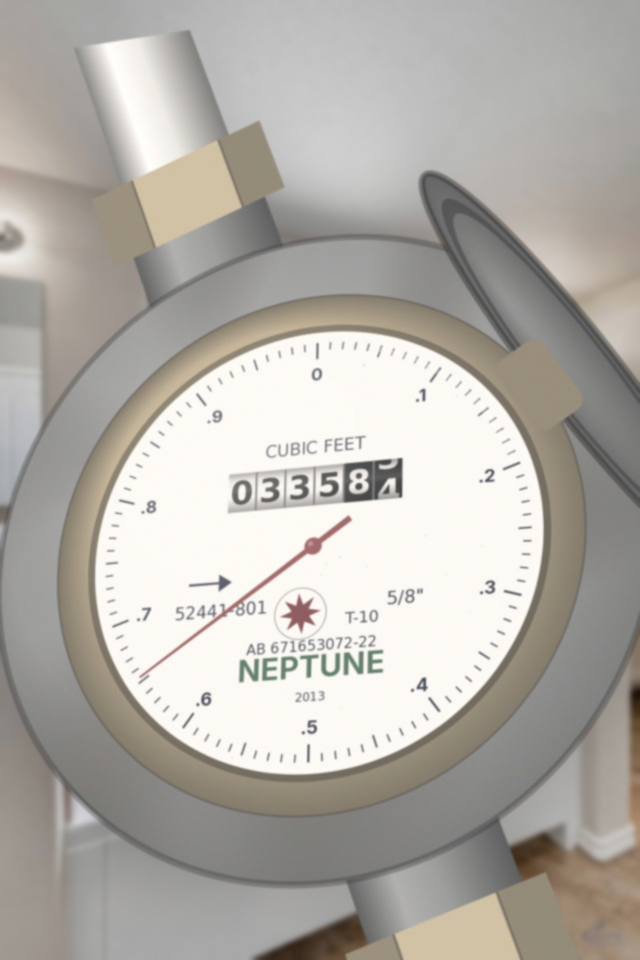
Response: 33583.65 (ft³)
